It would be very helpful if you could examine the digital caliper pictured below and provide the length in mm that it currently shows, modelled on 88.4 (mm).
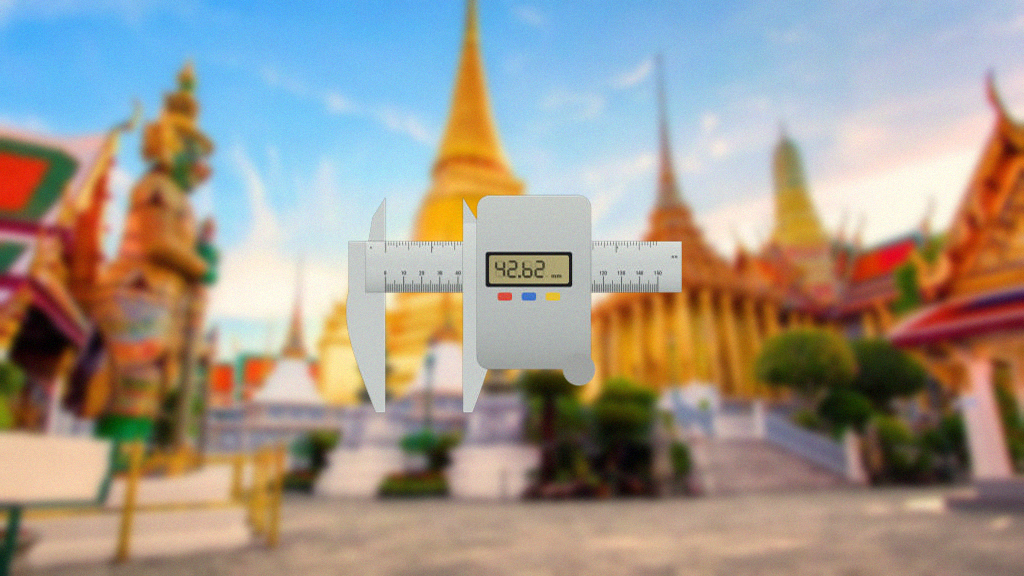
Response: 42.62 (mm)
